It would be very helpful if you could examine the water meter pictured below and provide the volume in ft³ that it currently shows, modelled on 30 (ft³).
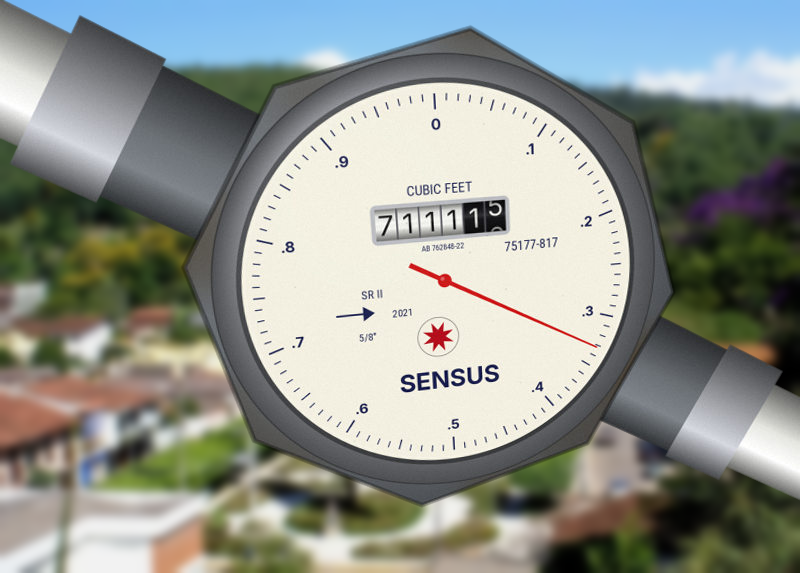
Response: 711115.33 (ft³)
